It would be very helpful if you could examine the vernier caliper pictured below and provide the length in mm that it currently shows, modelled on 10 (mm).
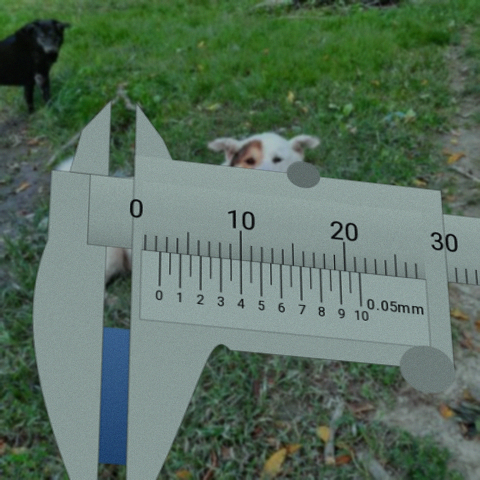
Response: 2.4 (mm)
